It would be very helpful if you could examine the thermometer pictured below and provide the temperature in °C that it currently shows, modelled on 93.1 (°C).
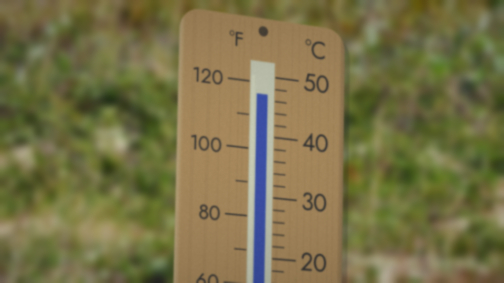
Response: 47 (°C)
